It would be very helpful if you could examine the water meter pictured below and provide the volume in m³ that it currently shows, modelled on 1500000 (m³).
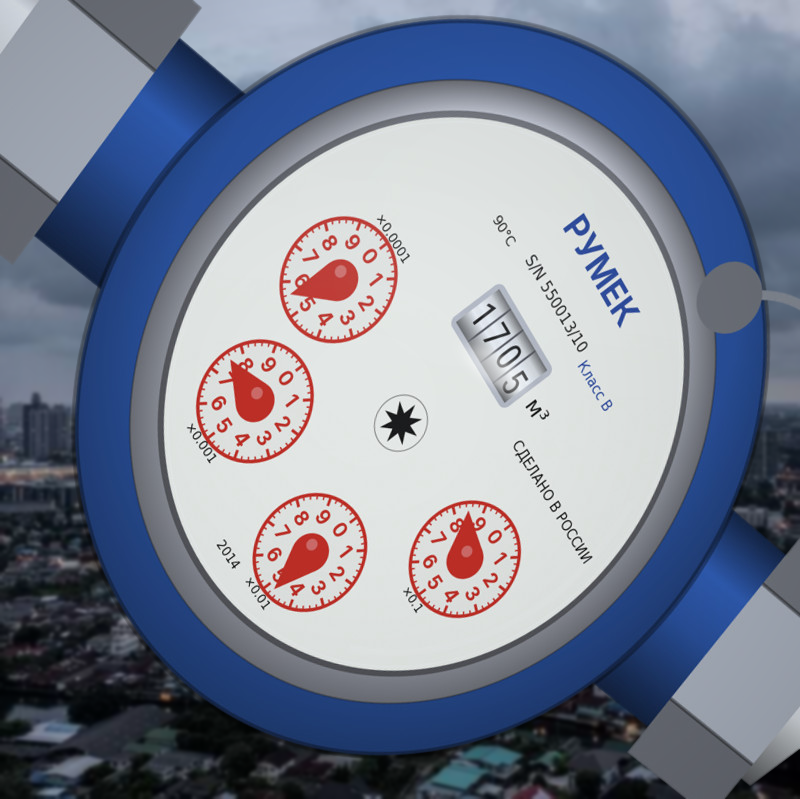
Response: 1704.8475 (m³)
